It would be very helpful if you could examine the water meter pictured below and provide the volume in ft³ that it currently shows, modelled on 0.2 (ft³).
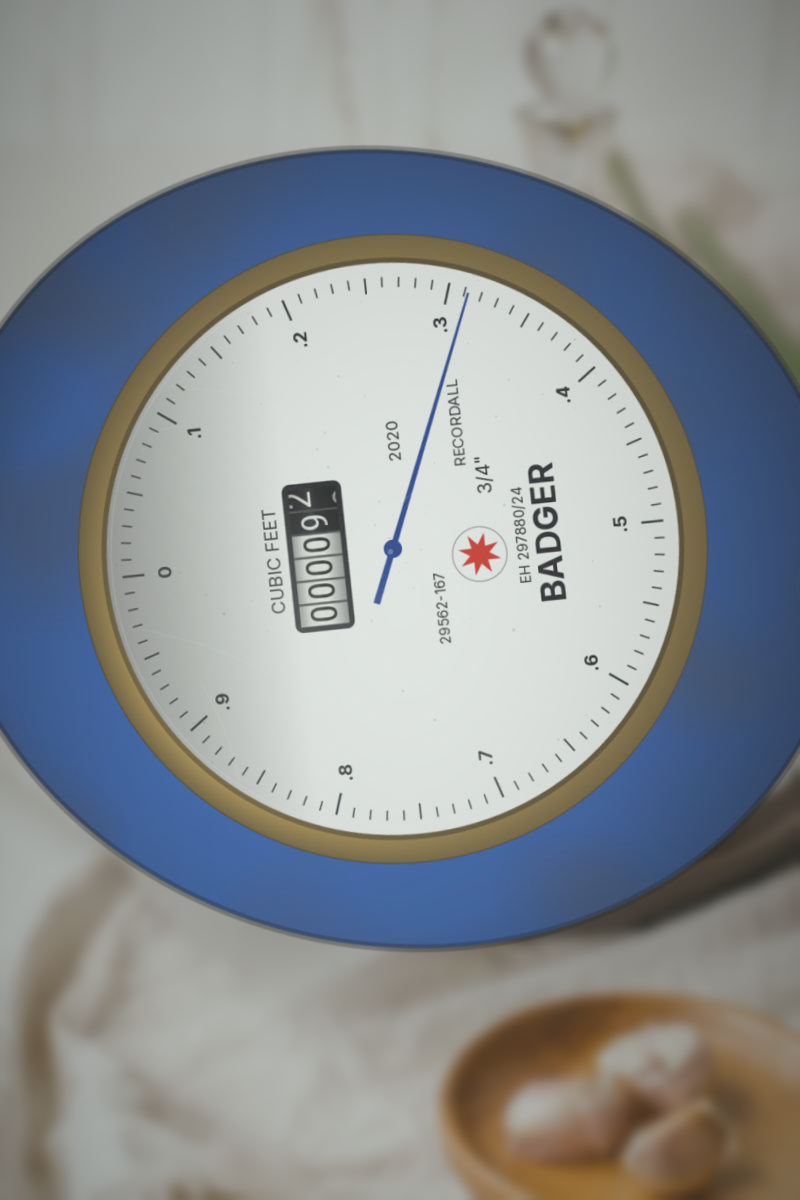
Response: 92.31 (ft³)
